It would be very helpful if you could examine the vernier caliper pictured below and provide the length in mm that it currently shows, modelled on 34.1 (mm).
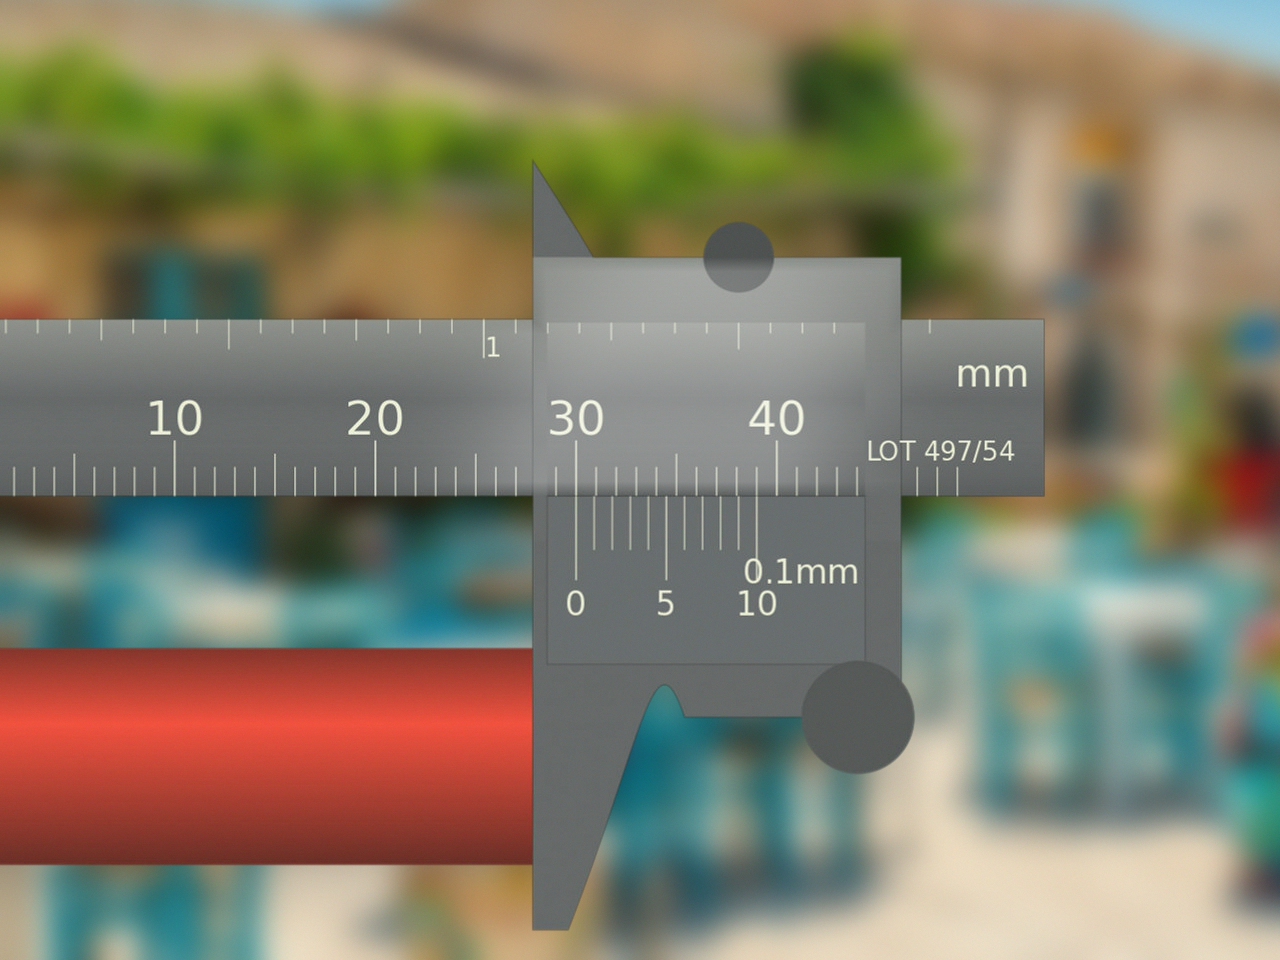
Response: 30.0 (mm)
